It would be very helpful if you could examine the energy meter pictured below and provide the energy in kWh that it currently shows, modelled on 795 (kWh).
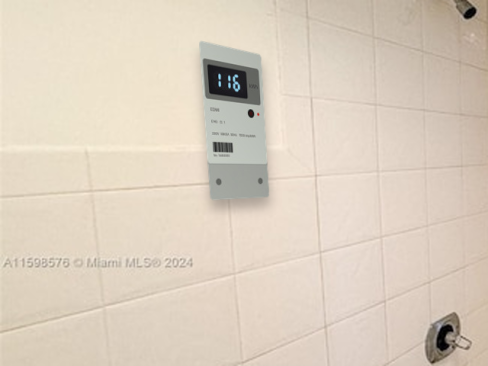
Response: 116 (kWh)
